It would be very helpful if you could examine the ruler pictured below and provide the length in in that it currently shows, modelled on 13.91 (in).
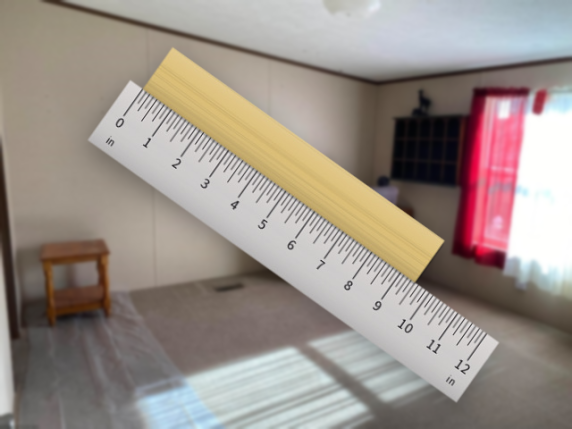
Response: 9.5 (in)
